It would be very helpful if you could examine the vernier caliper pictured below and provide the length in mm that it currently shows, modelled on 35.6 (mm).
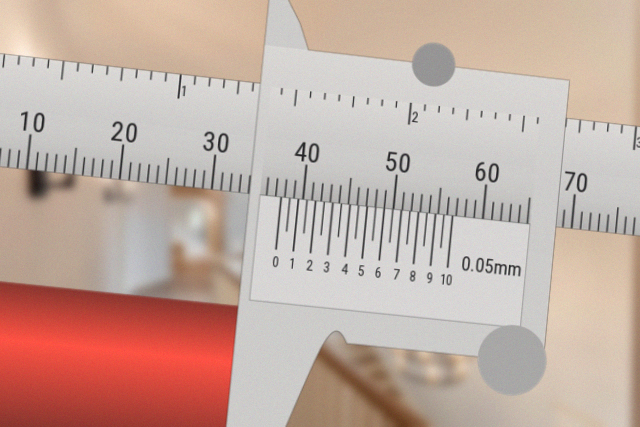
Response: 37.6 (mm)
